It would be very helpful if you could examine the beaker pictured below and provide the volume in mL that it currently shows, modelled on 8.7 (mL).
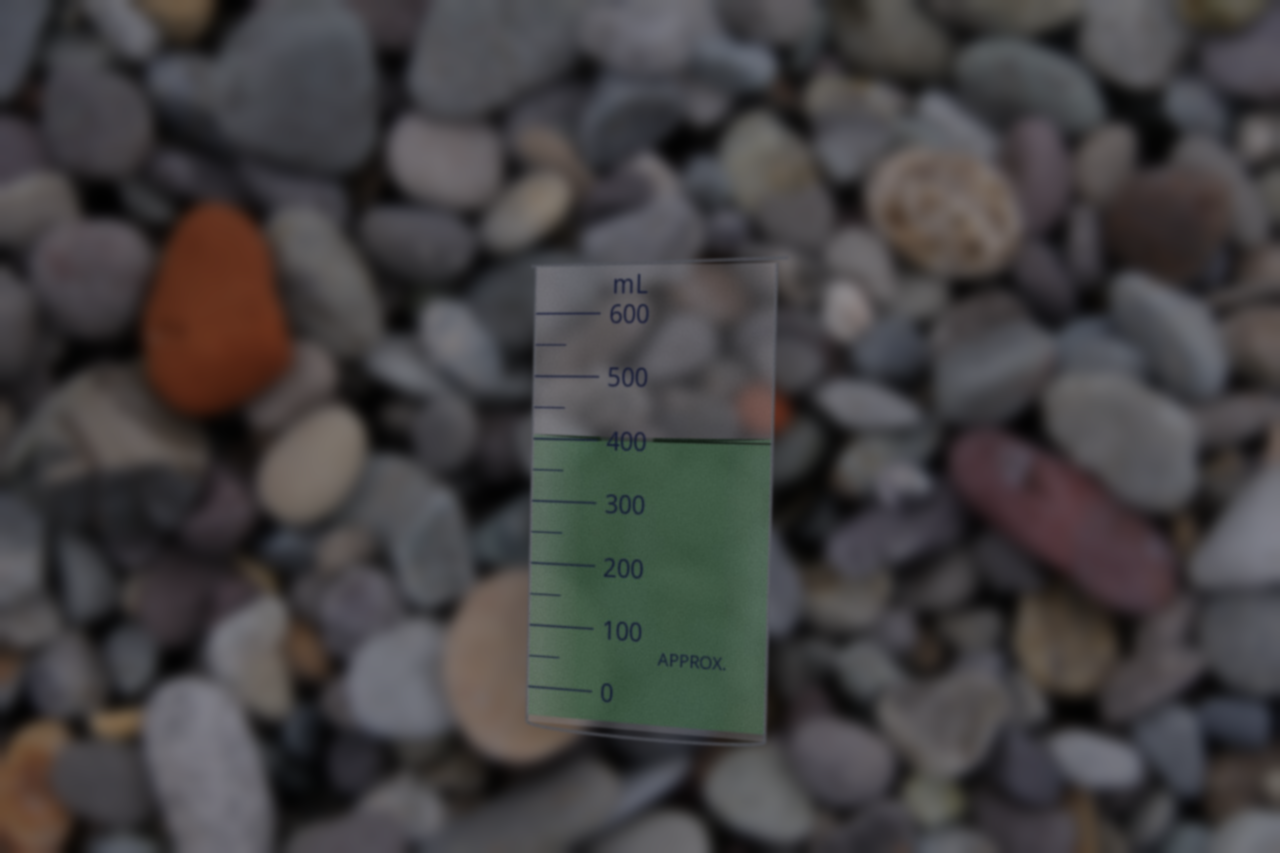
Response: 400 (mL)
